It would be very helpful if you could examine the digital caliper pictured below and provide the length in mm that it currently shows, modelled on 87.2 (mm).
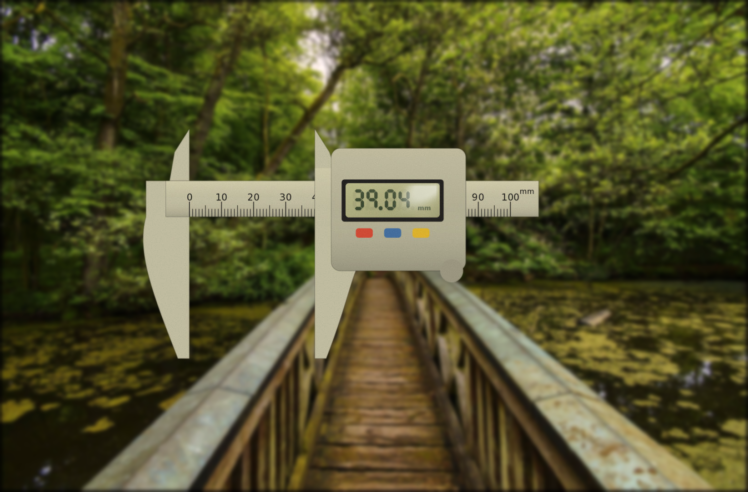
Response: 39.04 (mm)
